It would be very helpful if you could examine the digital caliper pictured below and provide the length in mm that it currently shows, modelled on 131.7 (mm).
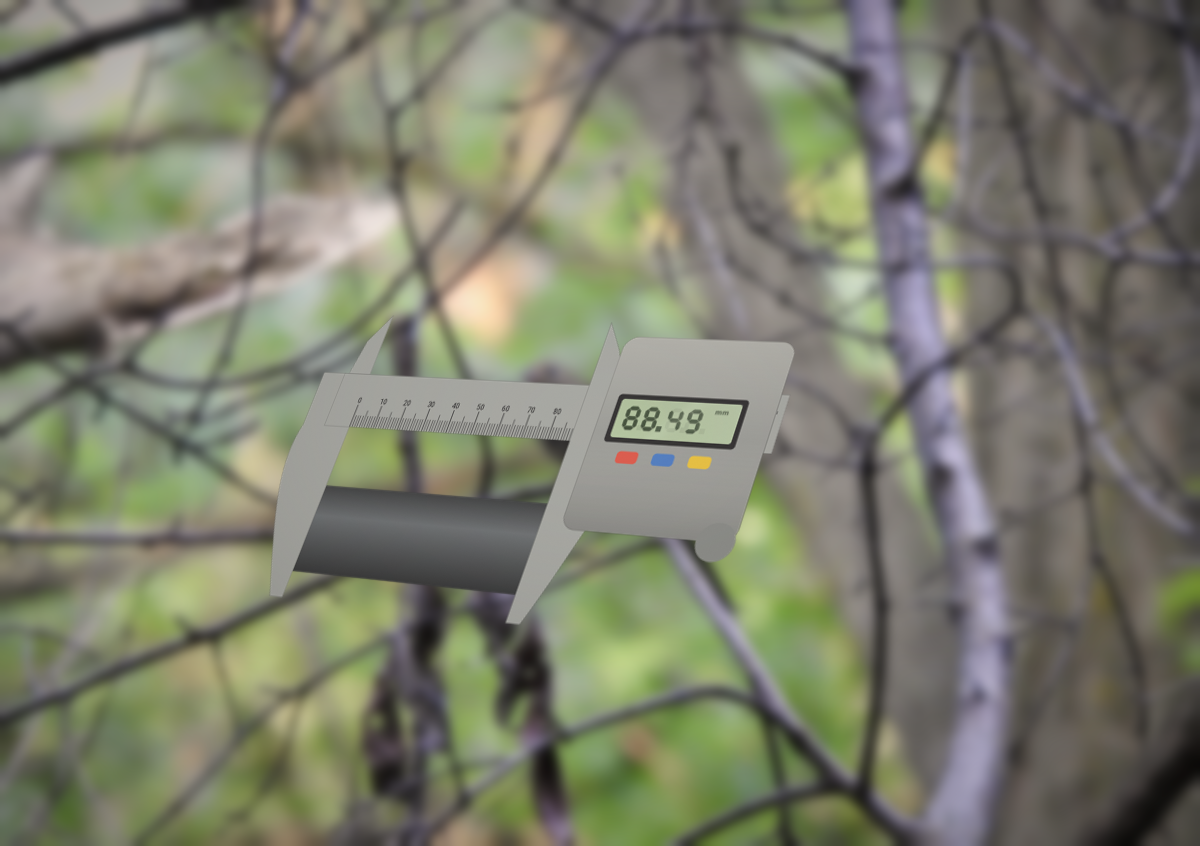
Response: 88.49 (mm)
